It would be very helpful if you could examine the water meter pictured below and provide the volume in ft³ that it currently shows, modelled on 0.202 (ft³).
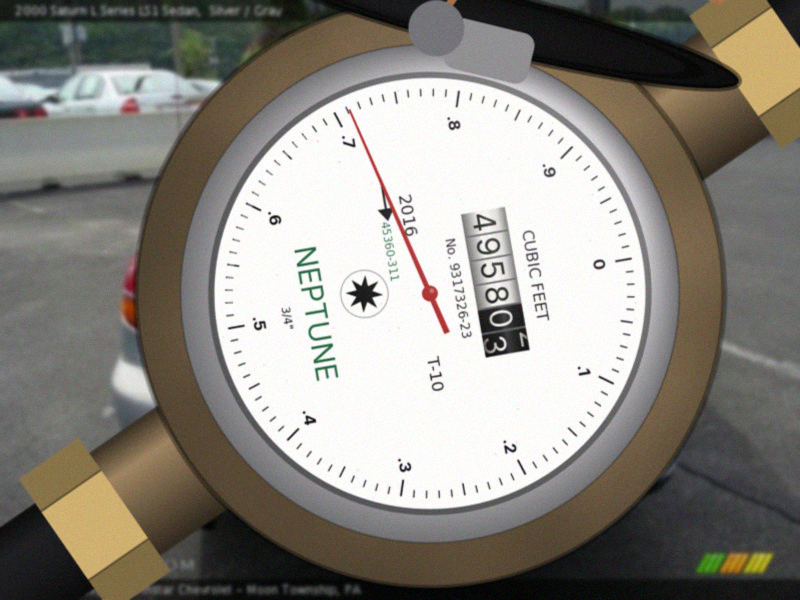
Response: 495802.71 (ft³)
